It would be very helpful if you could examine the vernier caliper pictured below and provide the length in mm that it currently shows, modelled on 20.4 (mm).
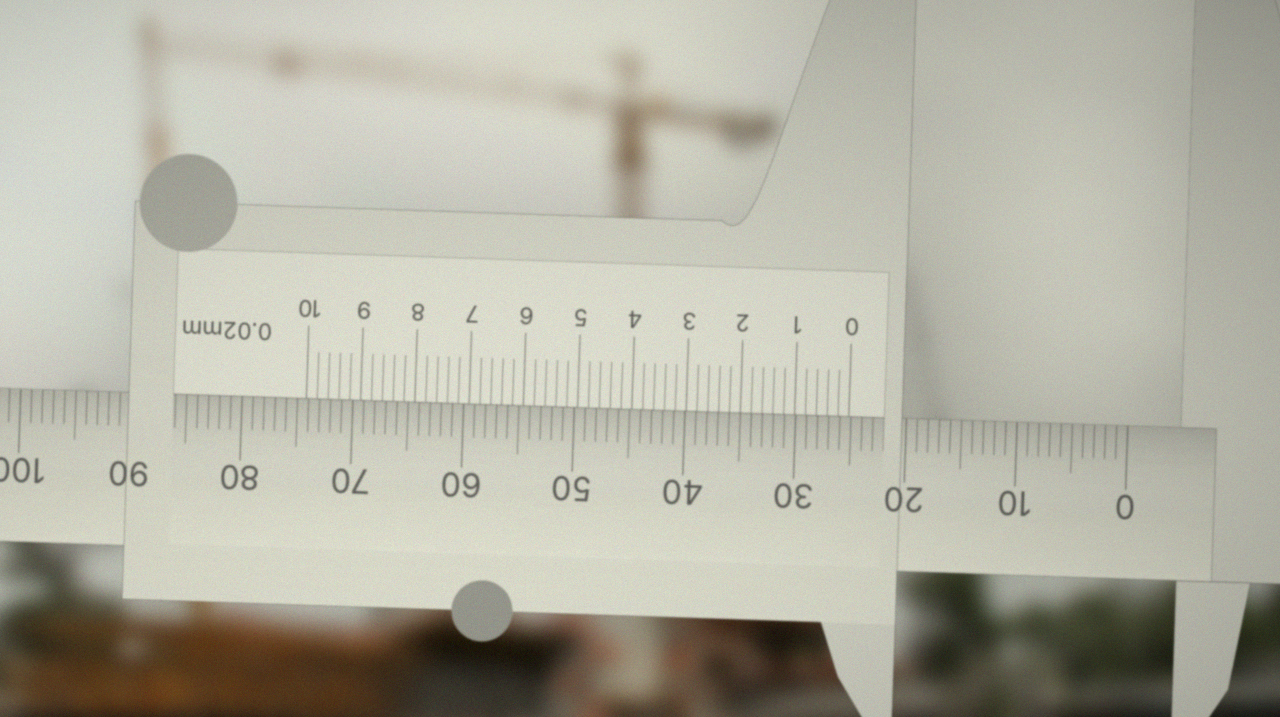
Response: 25.2 (mm)
